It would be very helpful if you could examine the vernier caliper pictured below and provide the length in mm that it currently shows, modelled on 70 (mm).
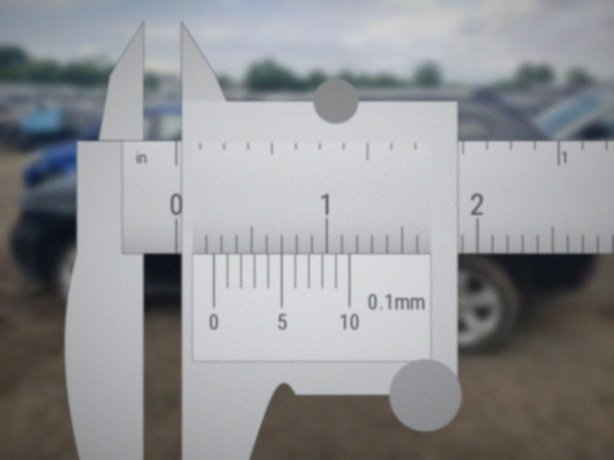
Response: 2.5 (mm)
